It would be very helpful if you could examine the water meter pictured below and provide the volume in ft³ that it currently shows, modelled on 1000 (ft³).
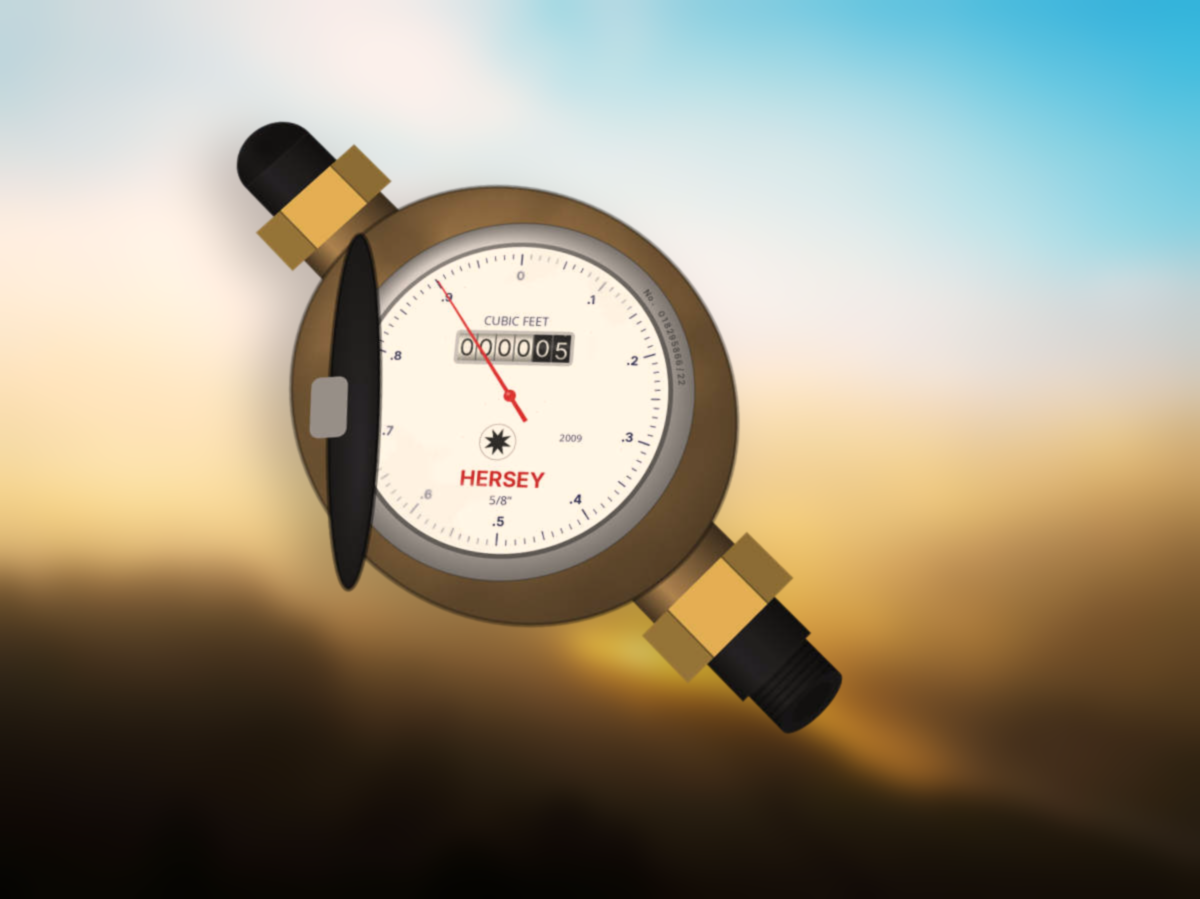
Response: 4.90 (ft³)
